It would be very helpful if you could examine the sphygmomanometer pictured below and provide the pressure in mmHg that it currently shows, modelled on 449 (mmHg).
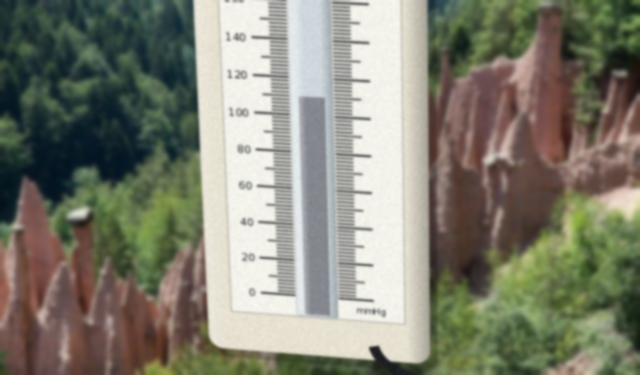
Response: 110 (mmHg)
